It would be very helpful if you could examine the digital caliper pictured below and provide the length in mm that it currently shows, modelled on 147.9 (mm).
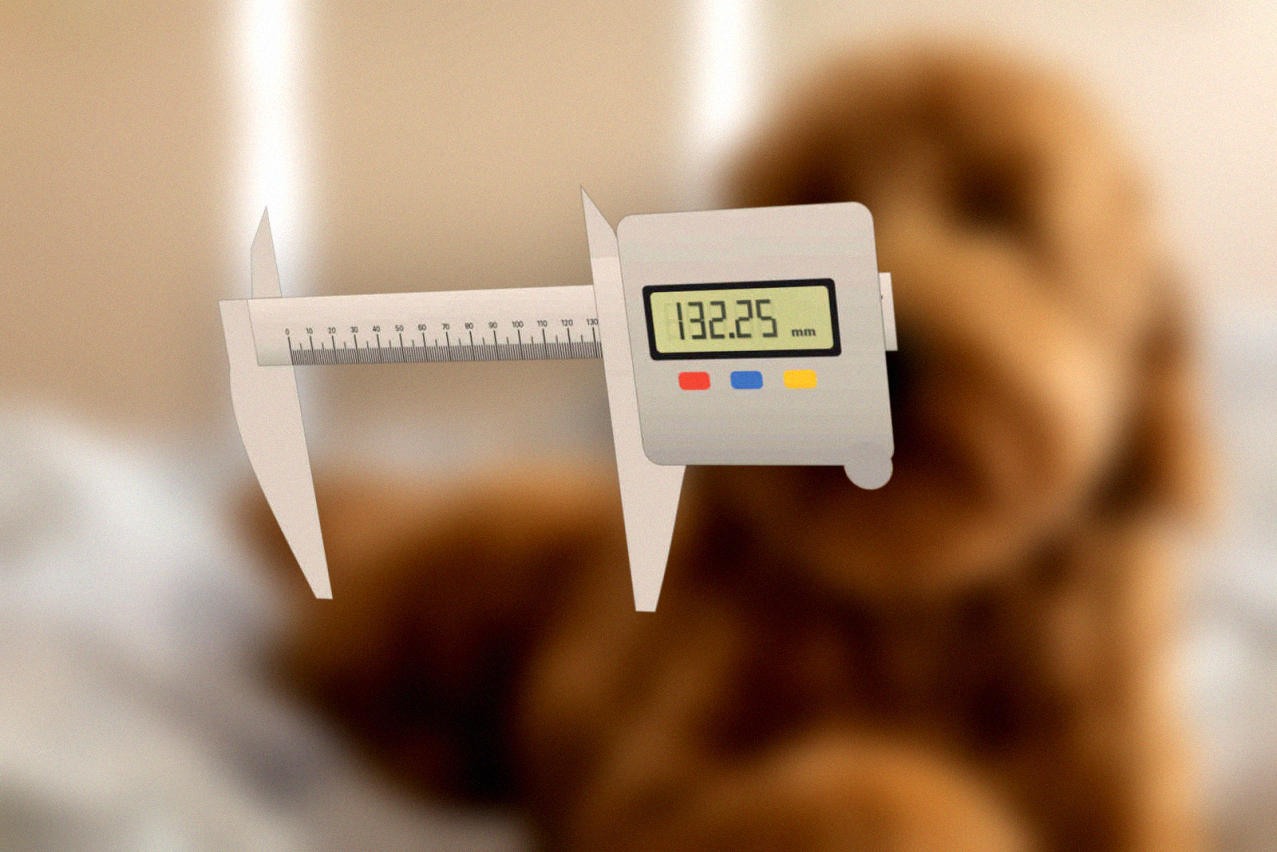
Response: 132.25 (mm)
